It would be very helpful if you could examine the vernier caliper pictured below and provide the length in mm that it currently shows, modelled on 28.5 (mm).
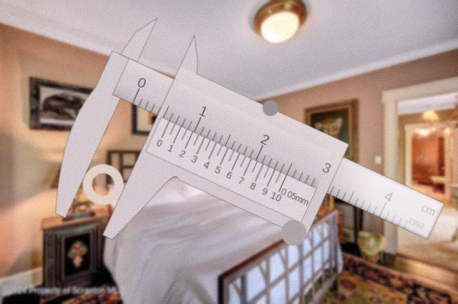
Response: 6.0 (mm)
